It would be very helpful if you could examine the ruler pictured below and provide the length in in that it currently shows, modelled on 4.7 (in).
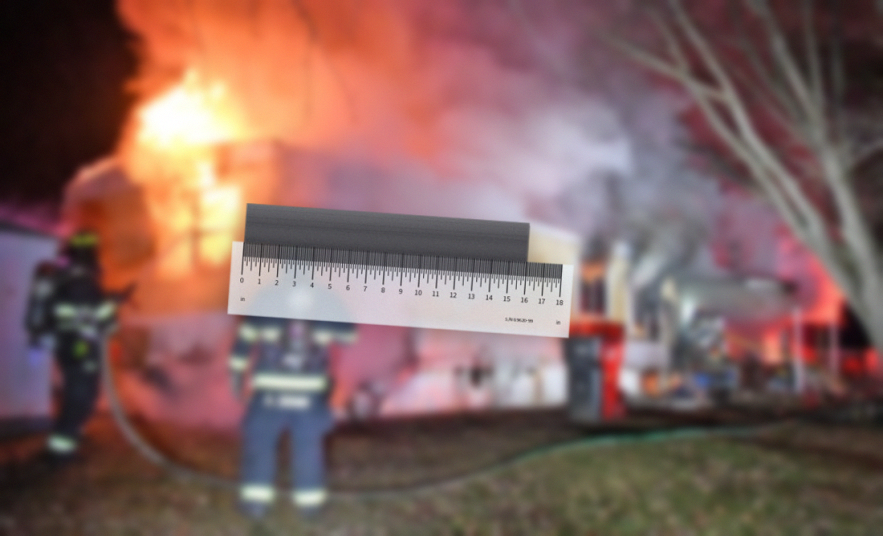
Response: 16 (in)
